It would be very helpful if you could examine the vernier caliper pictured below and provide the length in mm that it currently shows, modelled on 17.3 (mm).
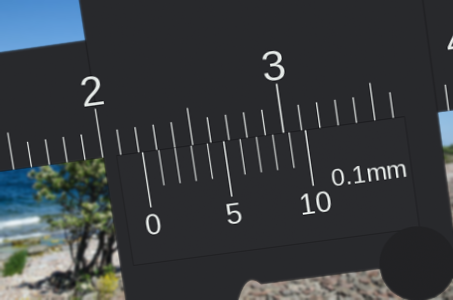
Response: 22.2 (mm)
